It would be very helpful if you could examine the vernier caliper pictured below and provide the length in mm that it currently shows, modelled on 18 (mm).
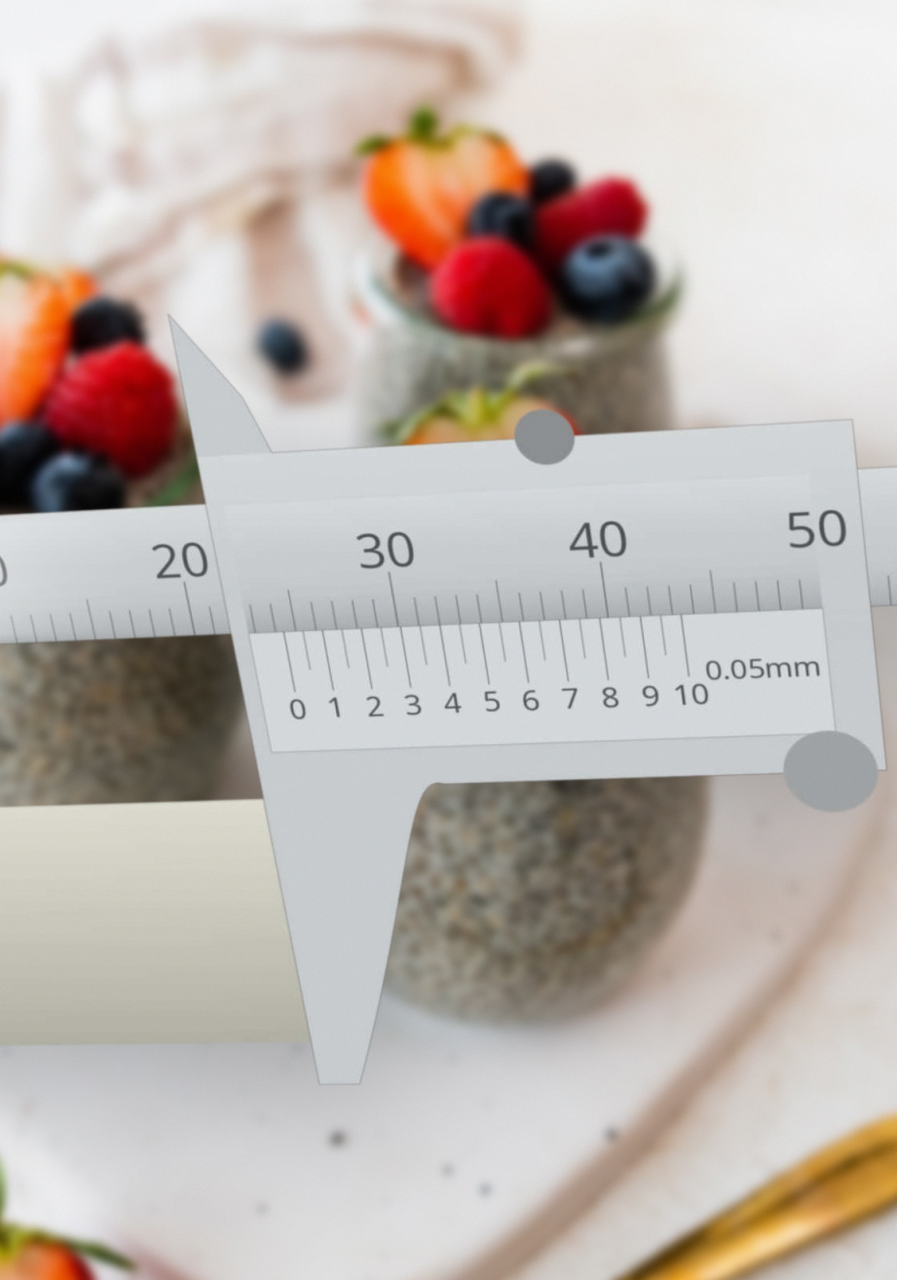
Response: 24.4 (mm)
